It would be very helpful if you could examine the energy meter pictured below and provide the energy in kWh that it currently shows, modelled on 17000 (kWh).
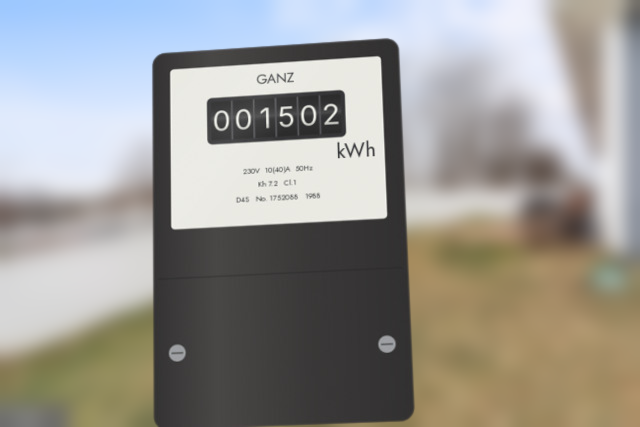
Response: 1502 (kWh)
